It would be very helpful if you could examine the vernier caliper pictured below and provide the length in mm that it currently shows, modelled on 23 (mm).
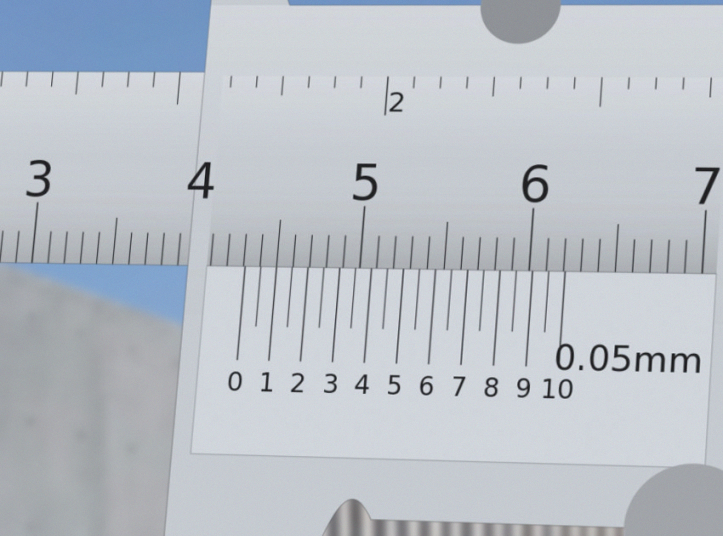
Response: 43.1 (mm)
